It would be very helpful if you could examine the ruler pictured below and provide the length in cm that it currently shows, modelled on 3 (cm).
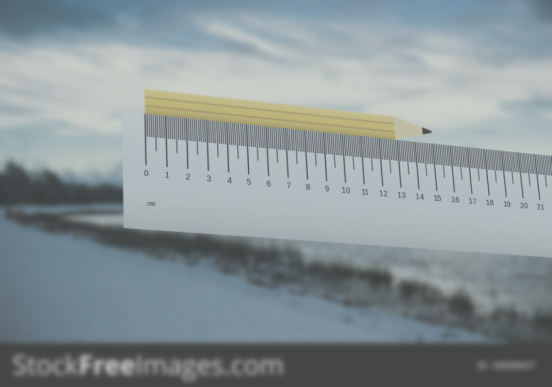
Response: 15 (cm)
